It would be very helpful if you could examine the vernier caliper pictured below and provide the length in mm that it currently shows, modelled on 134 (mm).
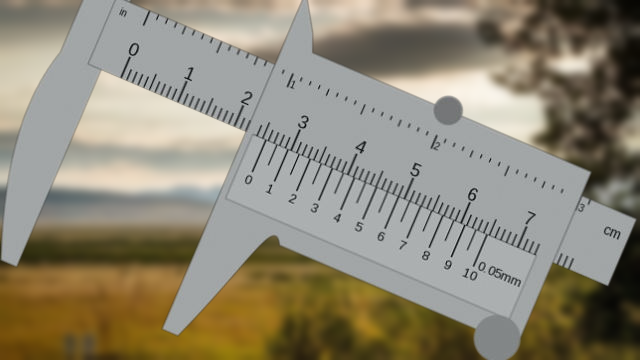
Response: 25.6 (mm)
